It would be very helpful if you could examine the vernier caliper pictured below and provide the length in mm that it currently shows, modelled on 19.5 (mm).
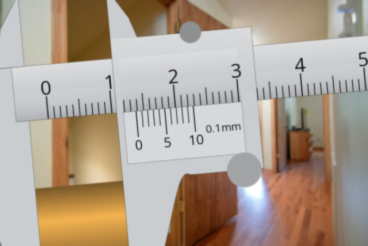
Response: 13.8 (mm)
